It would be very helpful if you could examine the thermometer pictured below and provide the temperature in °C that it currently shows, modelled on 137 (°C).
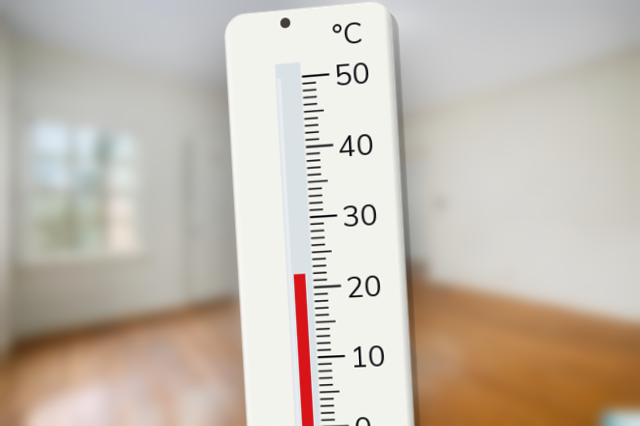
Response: 22 (°C)
